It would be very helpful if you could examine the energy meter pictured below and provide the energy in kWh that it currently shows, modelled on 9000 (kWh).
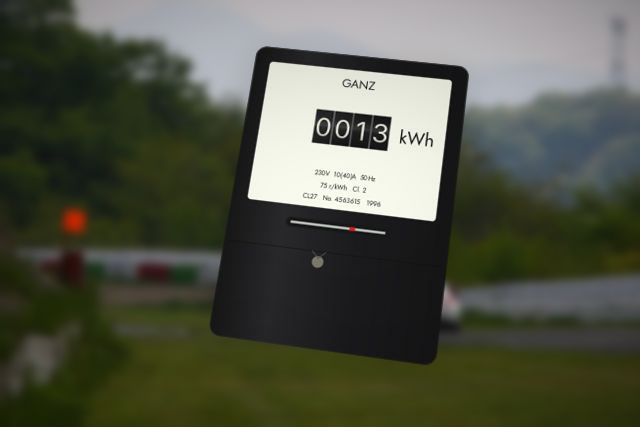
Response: 13 (kWh)
